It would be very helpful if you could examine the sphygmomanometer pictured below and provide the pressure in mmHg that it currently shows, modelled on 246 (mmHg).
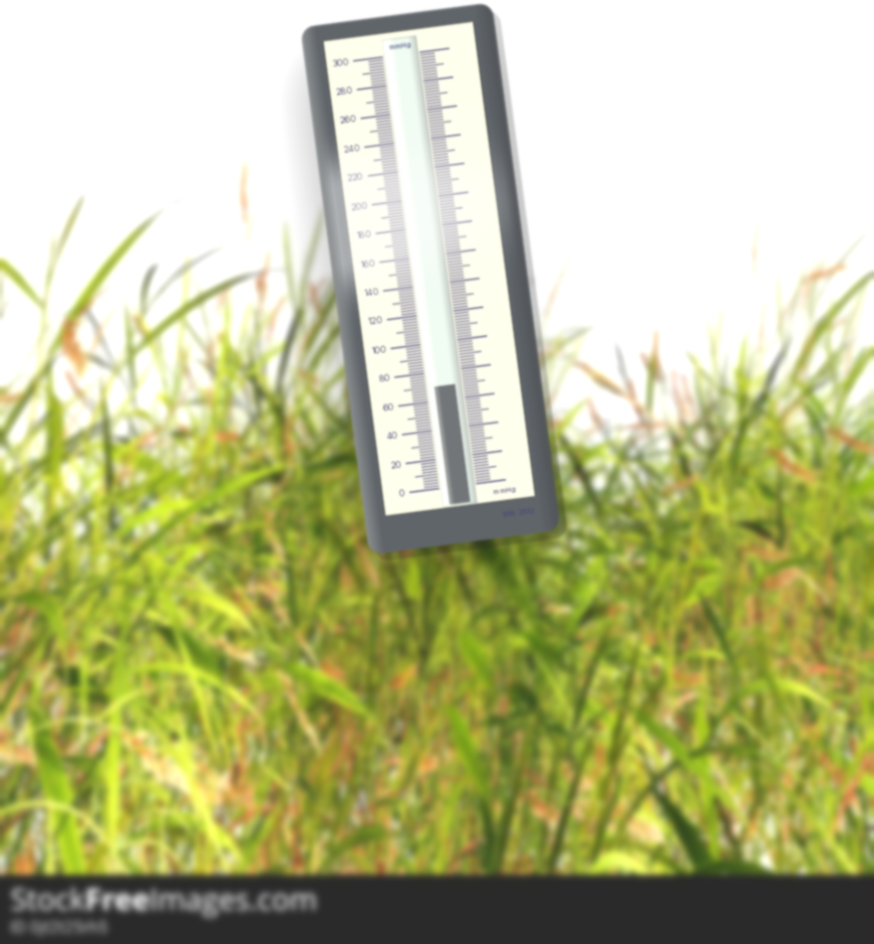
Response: 70 (mmHg)
